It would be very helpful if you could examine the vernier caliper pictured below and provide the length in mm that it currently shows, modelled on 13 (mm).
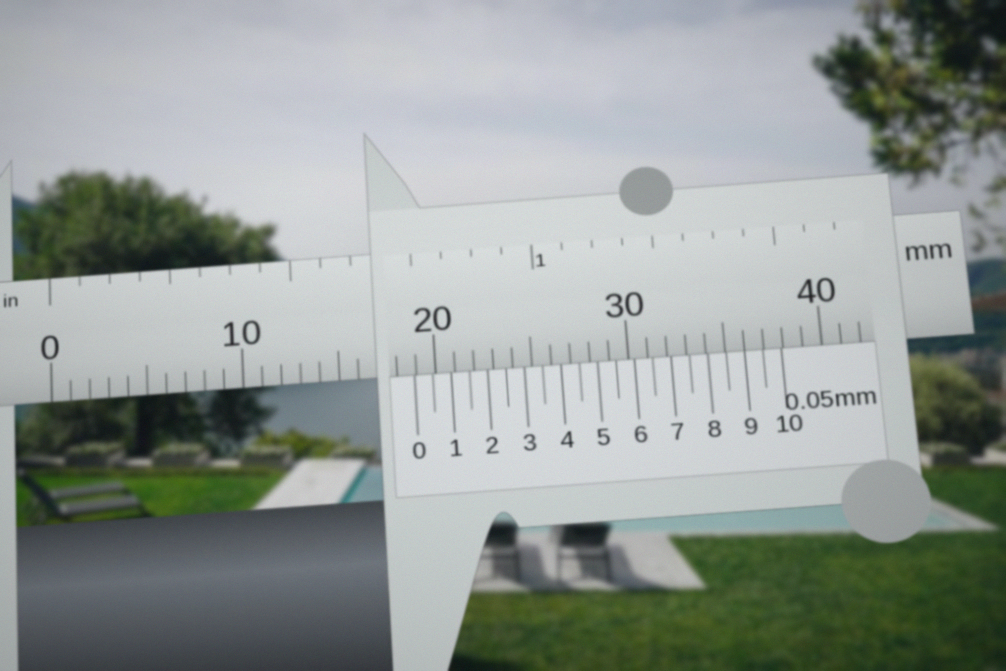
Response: 18.9 (mm)
